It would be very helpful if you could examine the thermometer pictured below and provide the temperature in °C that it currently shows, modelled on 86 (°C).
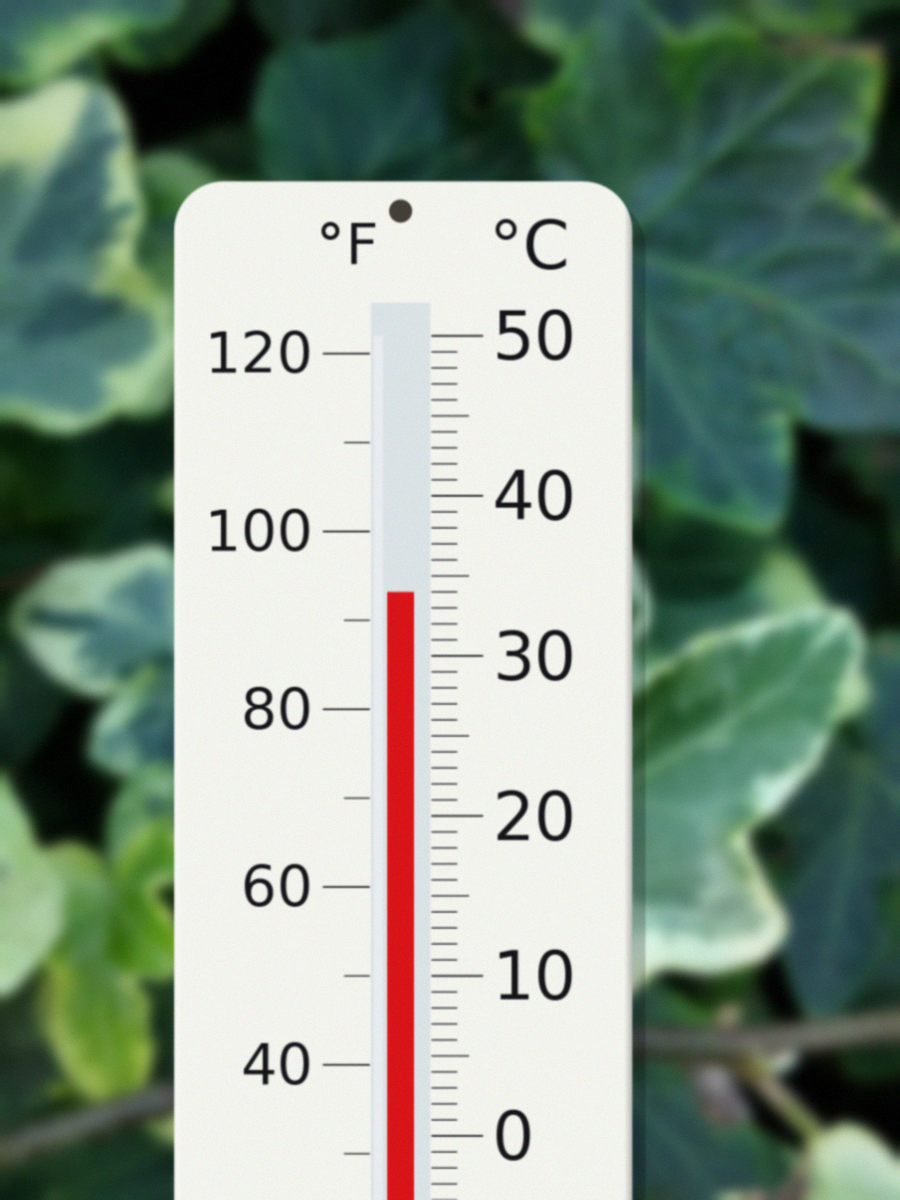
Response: 34 (°C)
